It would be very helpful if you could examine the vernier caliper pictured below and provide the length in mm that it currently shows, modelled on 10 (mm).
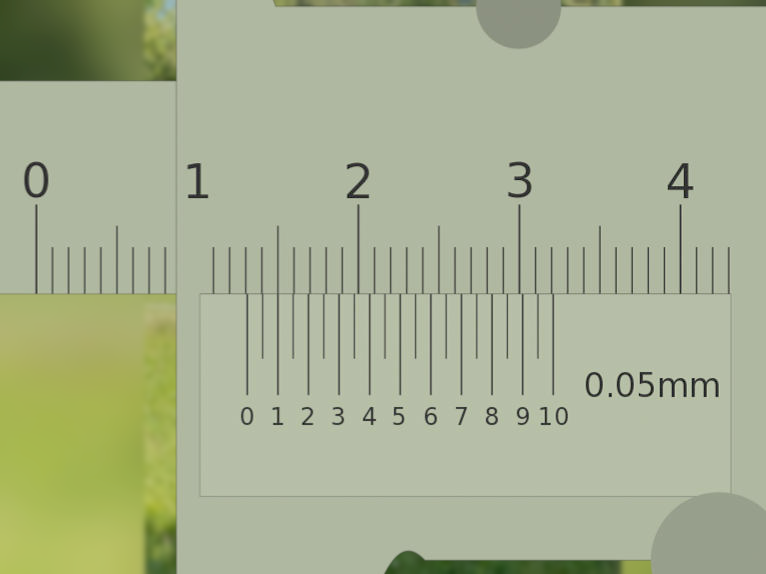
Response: 13.1 (mm)
